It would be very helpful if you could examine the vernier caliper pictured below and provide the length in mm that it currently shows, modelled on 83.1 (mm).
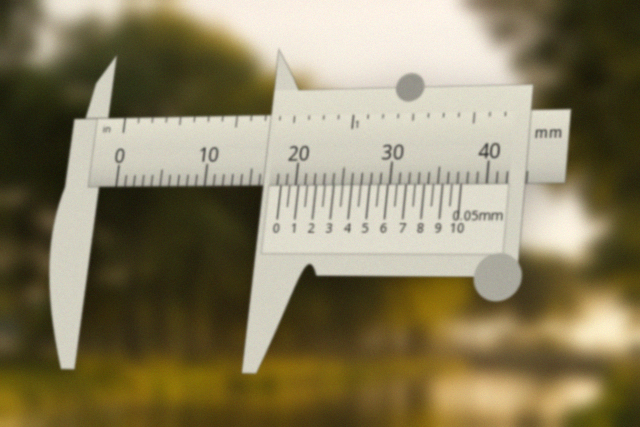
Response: 18.4 (mm)
